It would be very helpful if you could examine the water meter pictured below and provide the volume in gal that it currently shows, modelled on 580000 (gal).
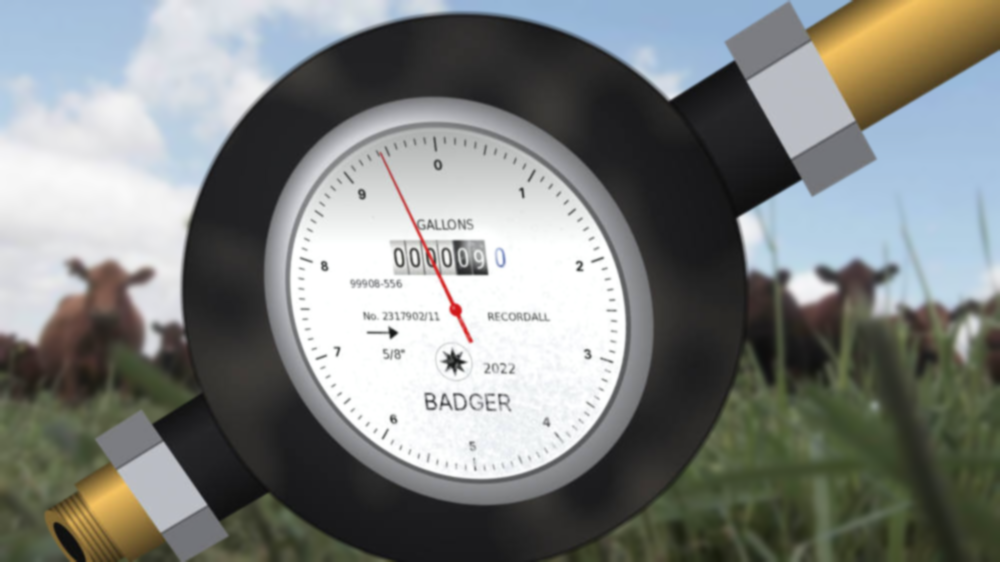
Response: 89.4 (gal)
